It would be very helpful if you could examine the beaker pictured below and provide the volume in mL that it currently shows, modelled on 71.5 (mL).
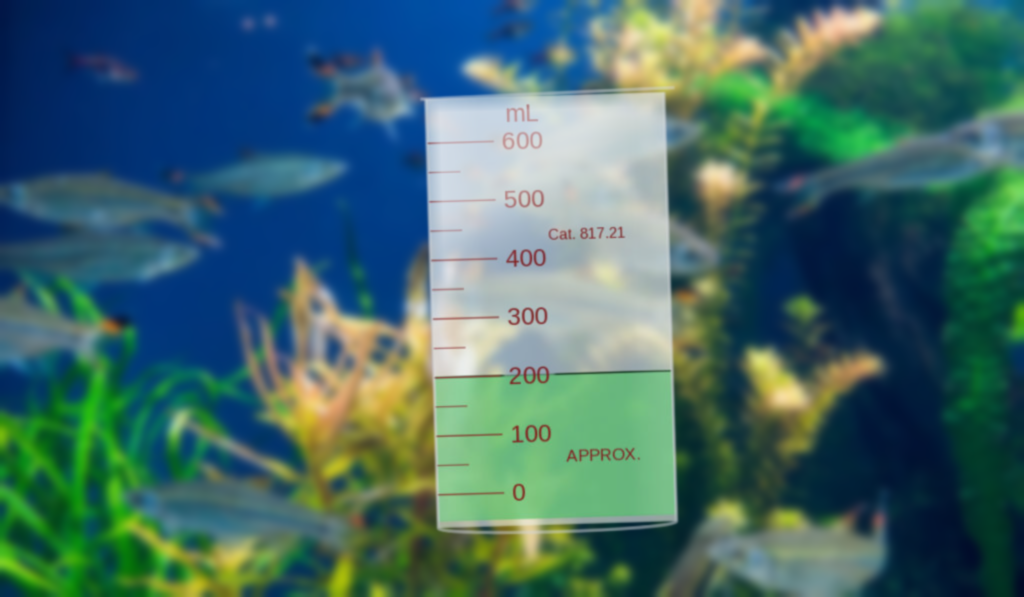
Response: 200 (mL)
